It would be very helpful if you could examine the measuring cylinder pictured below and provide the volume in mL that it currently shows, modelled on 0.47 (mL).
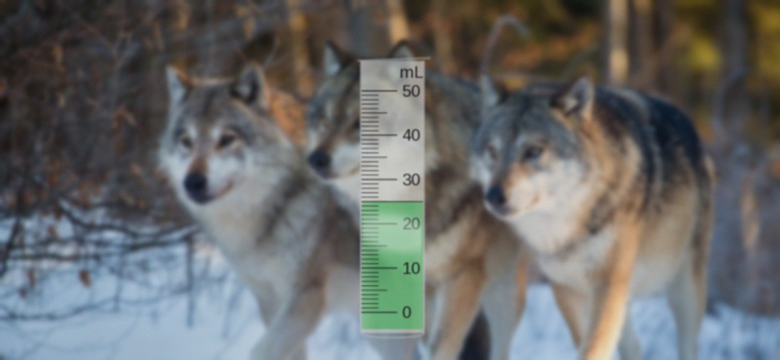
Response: 25 (mL)
